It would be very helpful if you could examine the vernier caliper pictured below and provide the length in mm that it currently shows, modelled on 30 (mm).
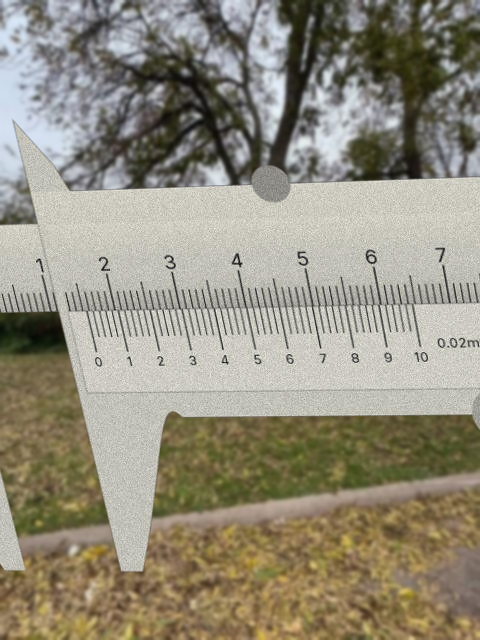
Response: 15.6 (mm)
